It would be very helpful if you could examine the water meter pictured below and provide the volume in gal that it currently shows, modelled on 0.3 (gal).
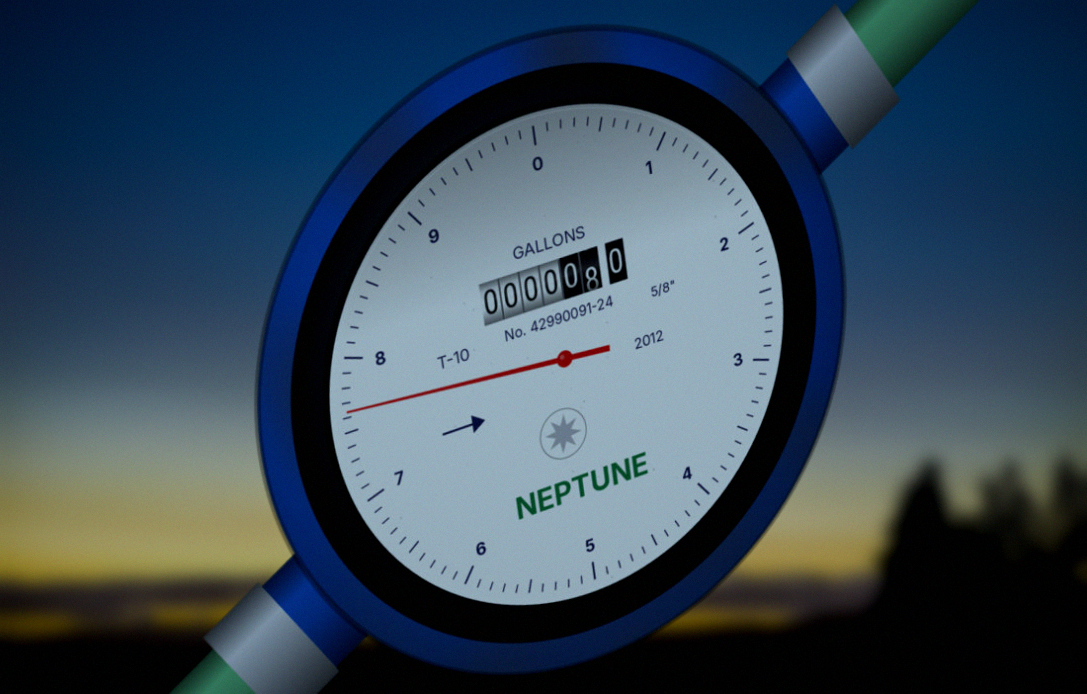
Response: 77.6 (gal)
